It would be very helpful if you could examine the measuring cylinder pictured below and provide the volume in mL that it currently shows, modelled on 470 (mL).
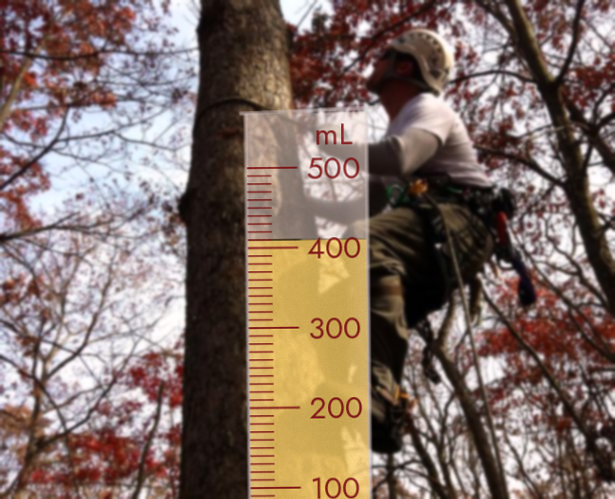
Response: 410 (mL)
